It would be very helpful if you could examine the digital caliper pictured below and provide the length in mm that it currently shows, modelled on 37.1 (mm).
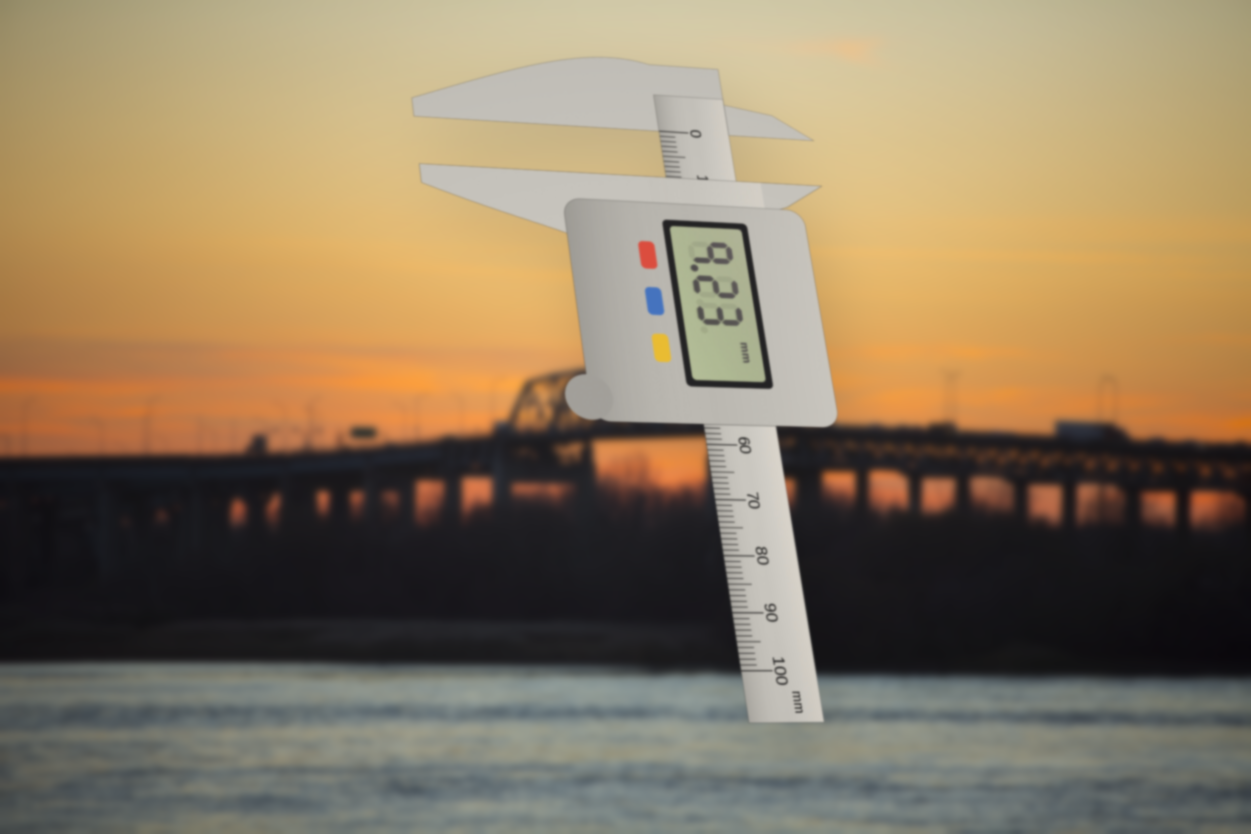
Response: 9.23 (mm)
